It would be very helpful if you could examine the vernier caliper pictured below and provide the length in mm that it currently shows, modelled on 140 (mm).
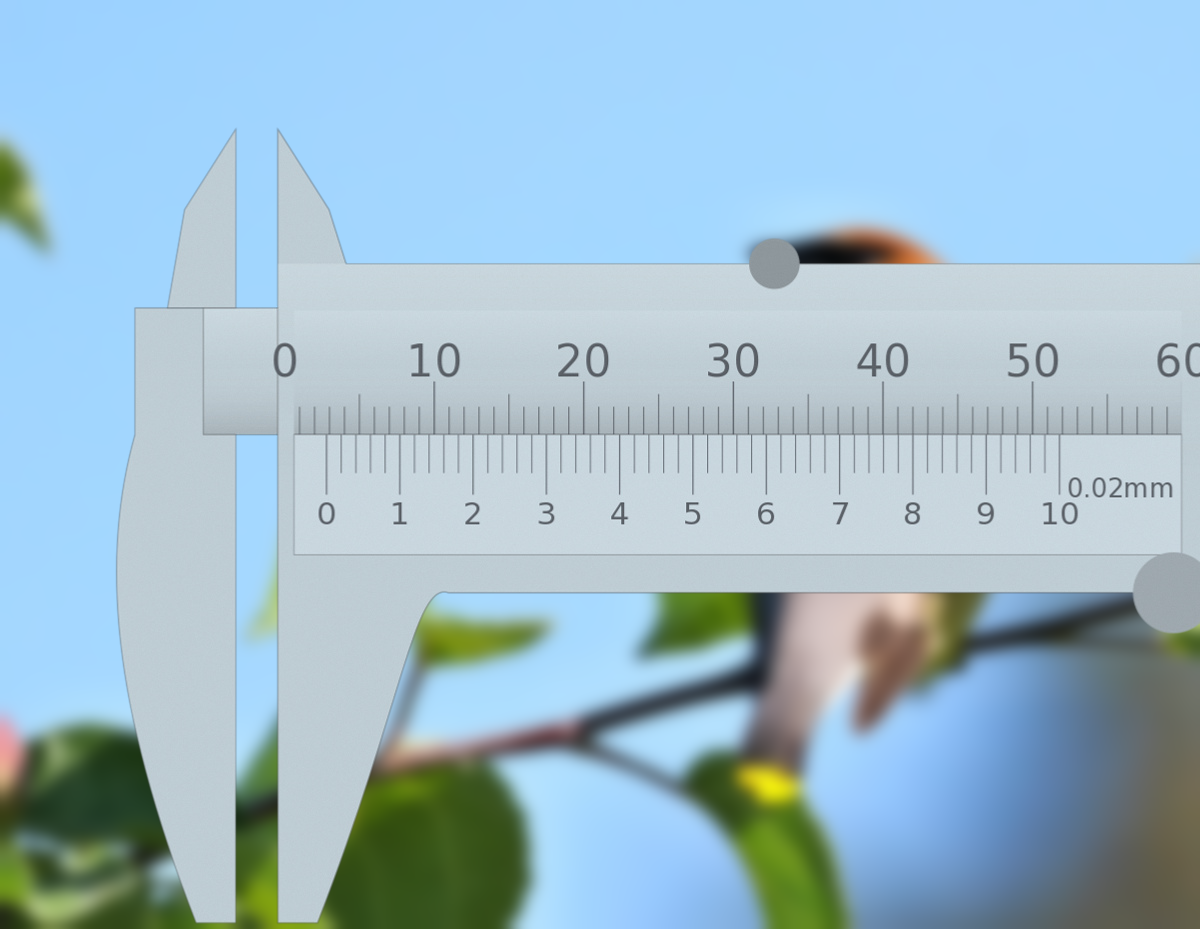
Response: 2.8 (mm)
